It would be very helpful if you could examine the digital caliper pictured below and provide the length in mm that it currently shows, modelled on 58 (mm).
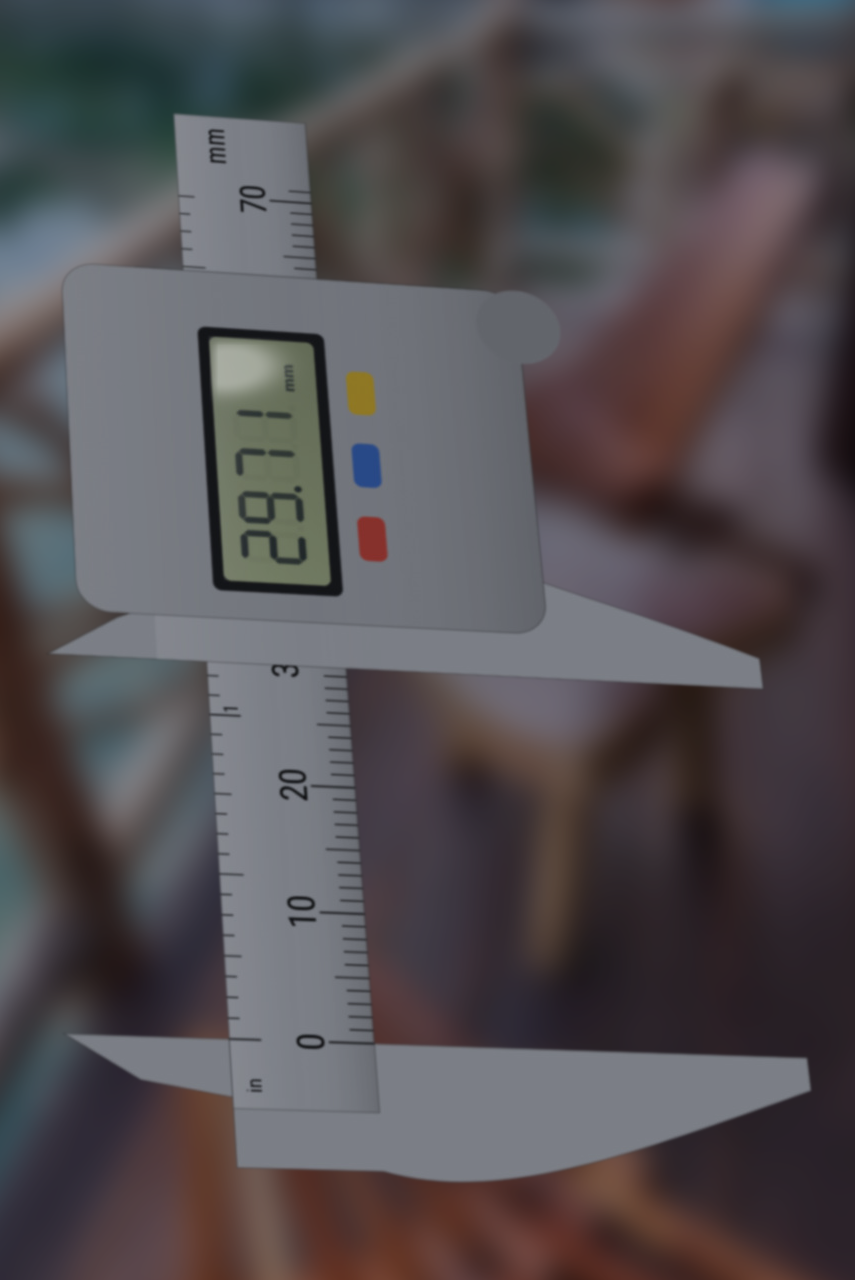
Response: 29.71 (mm)
